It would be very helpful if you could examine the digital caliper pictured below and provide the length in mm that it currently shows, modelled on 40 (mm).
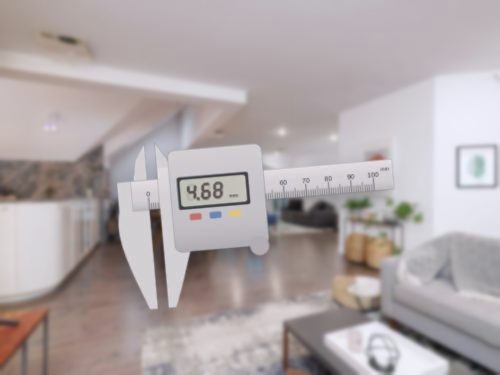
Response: 4.68 (mm)
